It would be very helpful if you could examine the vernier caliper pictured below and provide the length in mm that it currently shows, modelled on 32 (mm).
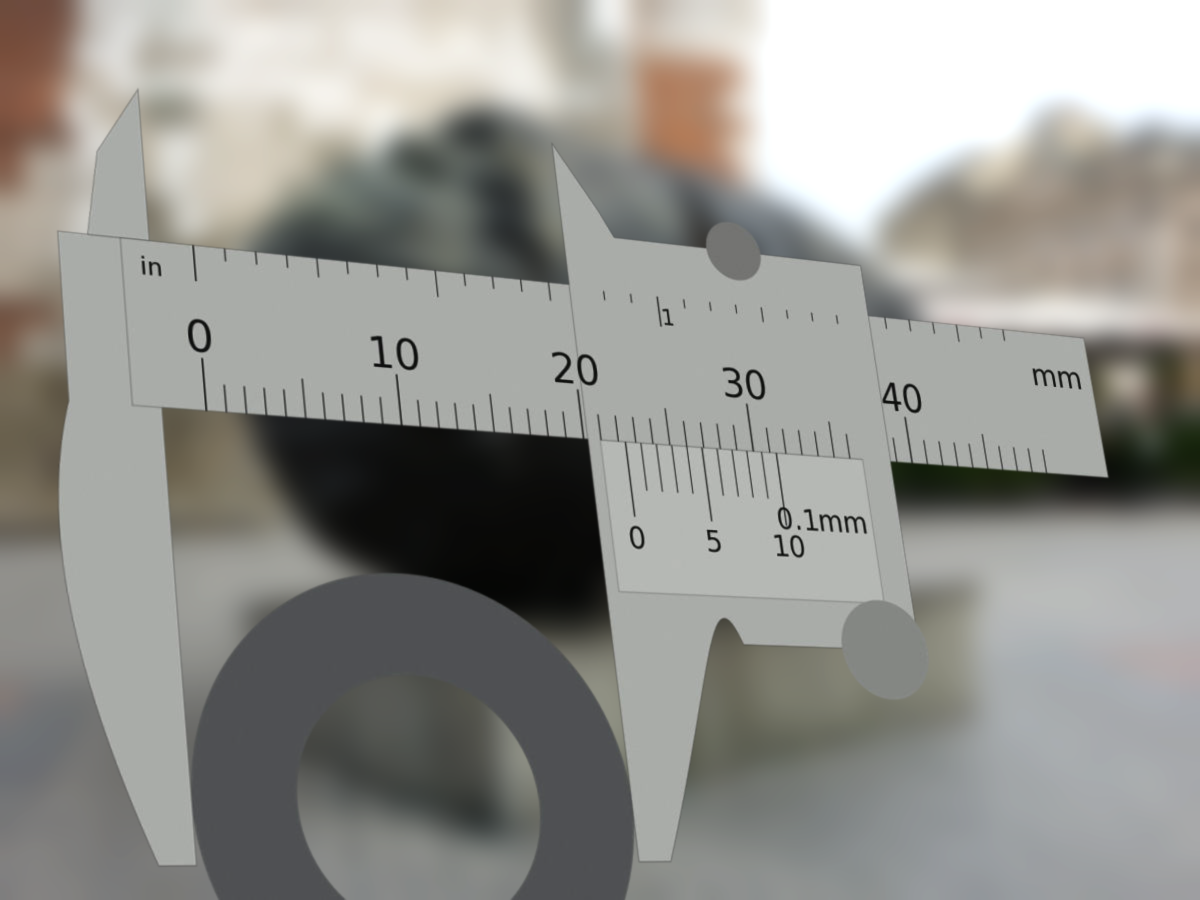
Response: 22.4 (mm)
